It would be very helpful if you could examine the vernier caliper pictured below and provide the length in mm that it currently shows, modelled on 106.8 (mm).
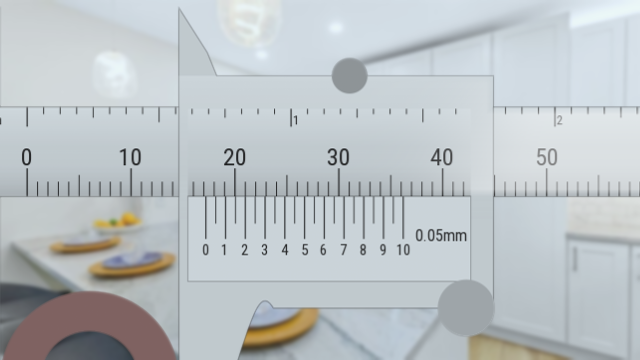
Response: 17.2 (mm)
